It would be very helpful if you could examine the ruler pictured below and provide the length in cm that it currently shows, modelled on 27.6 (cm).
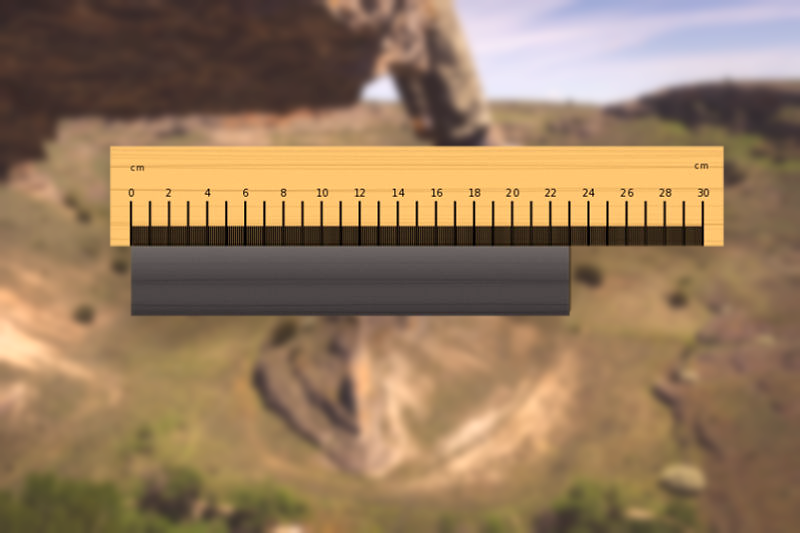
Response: 23 (cm)
